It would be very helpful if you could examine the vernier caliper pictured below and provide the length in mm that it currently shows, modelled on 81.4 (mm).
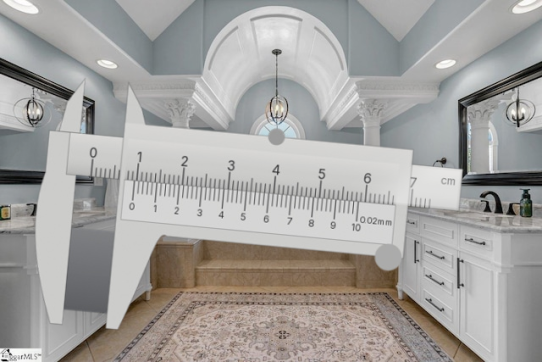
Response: 9.5 (mm)
